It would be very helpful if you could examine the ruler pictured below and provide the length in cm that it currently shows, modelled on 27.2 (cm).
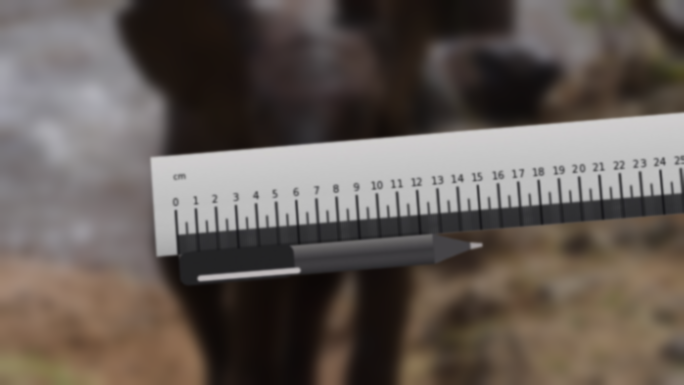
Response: 15 (cm)
